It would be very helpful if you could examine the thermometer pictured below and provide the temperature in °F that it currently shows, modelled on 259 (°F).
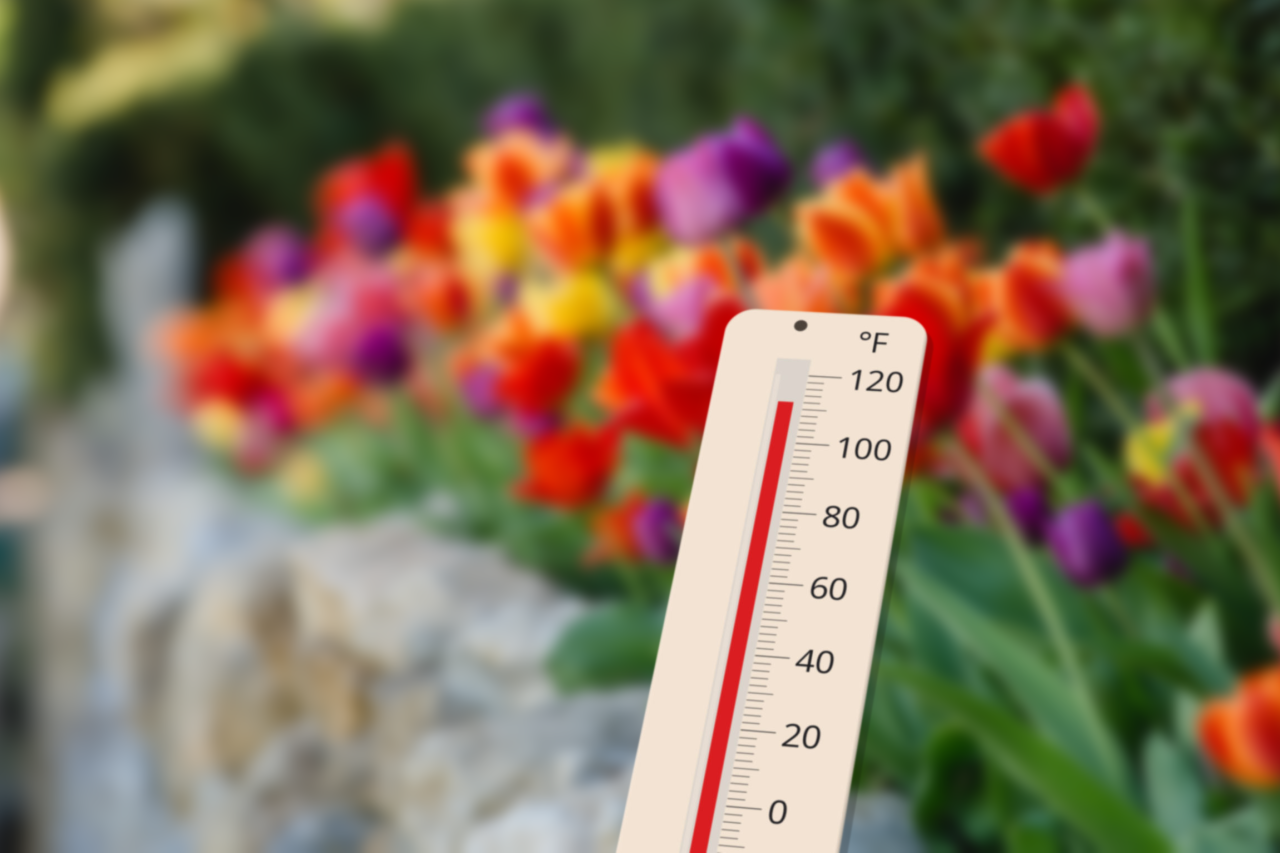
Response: 112 (°F)
